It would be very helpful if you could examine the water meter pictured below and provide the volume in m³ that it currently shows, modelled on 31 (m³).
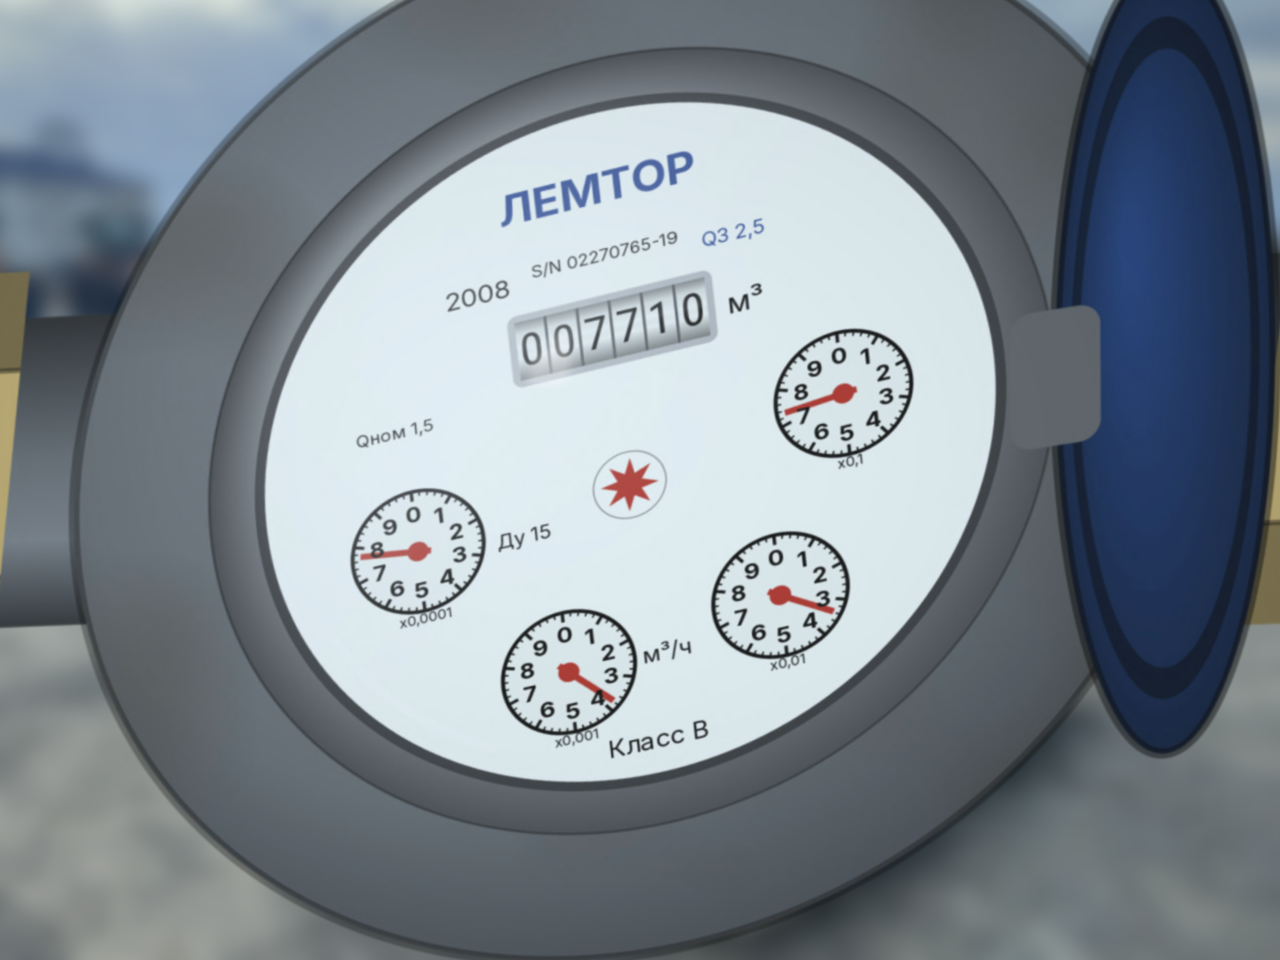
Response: 7710.7337 (m³)
